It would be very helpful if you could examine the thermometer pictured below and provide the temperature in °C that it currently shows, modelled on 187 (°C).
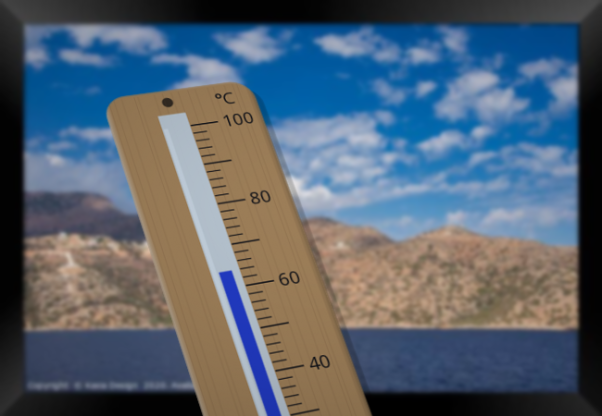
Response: 64 (°C)
